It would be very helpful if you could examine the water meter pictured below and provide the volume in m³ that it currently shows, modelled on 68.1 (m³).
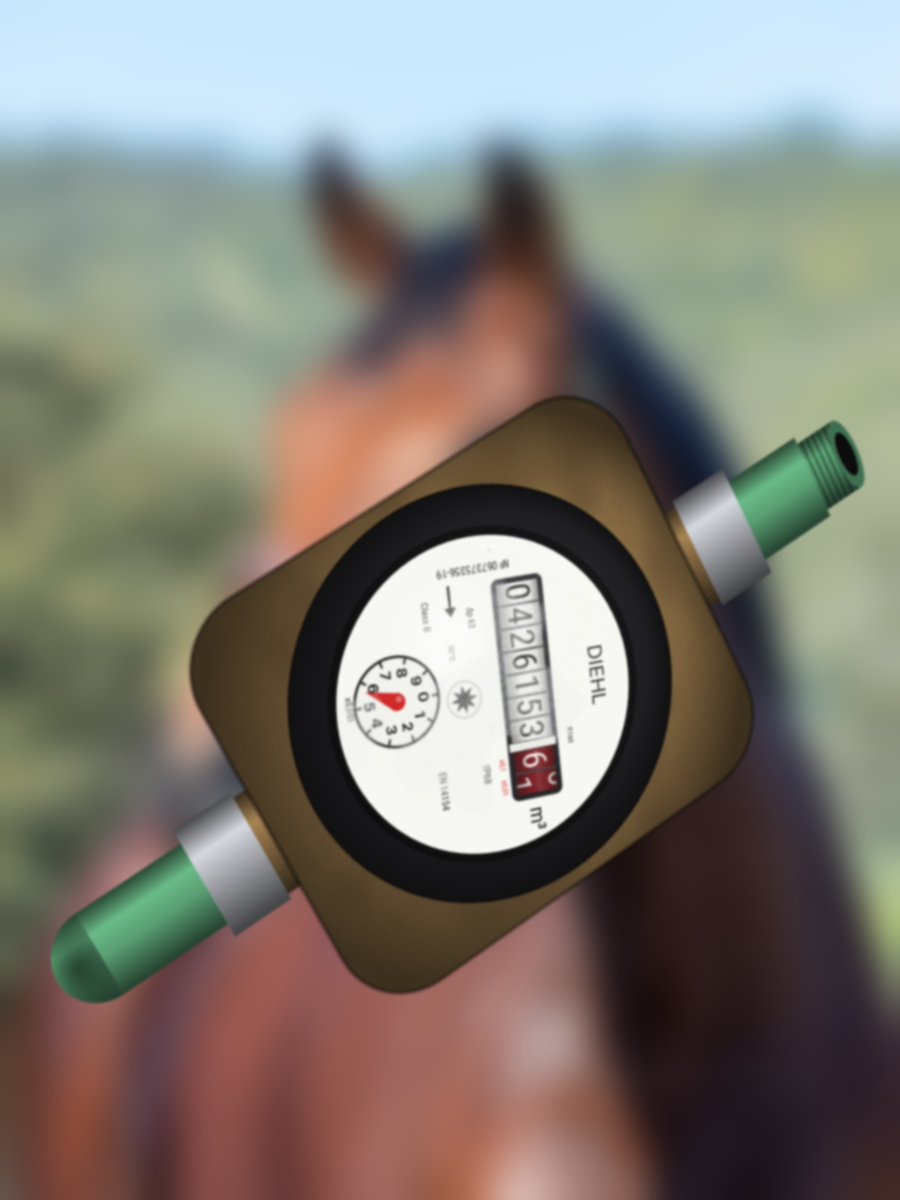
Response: 426153.605 (m³)
